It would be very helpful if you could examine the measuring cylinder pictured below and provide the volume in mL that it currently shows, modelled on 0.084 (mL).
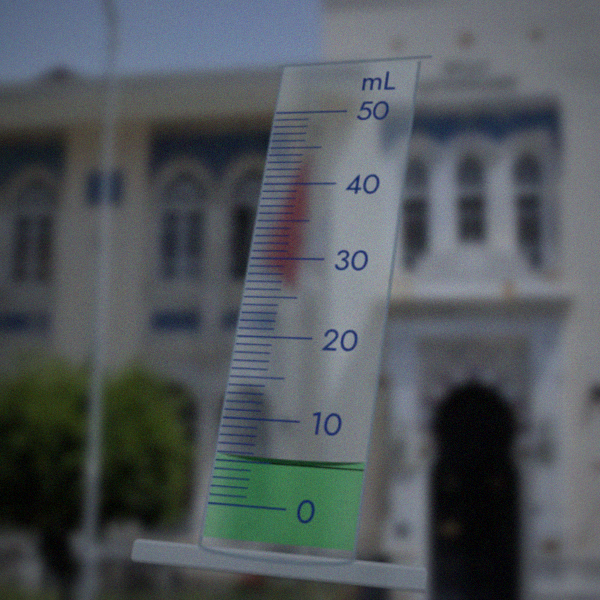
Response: 5 (mL)
